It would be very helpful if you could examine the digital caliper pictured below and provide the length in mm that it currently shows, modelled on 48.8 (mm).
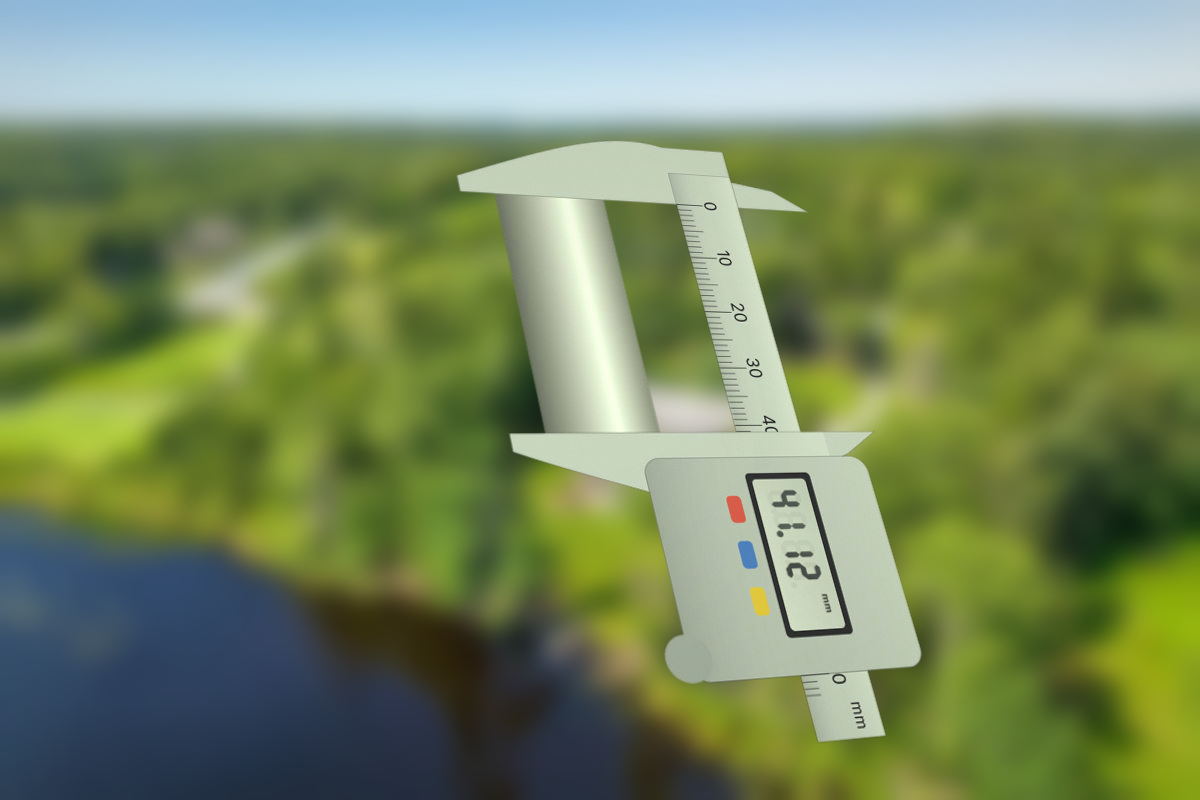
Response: 41.12 (mm)
